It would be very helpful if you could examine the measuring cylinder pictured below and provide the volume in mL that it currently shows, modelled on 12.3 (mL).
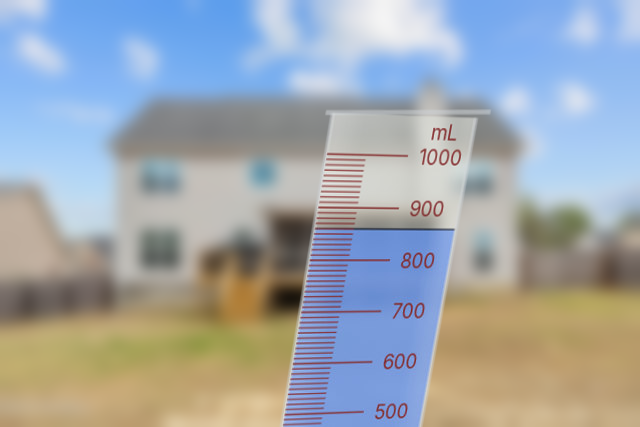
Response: 860 (mL)
